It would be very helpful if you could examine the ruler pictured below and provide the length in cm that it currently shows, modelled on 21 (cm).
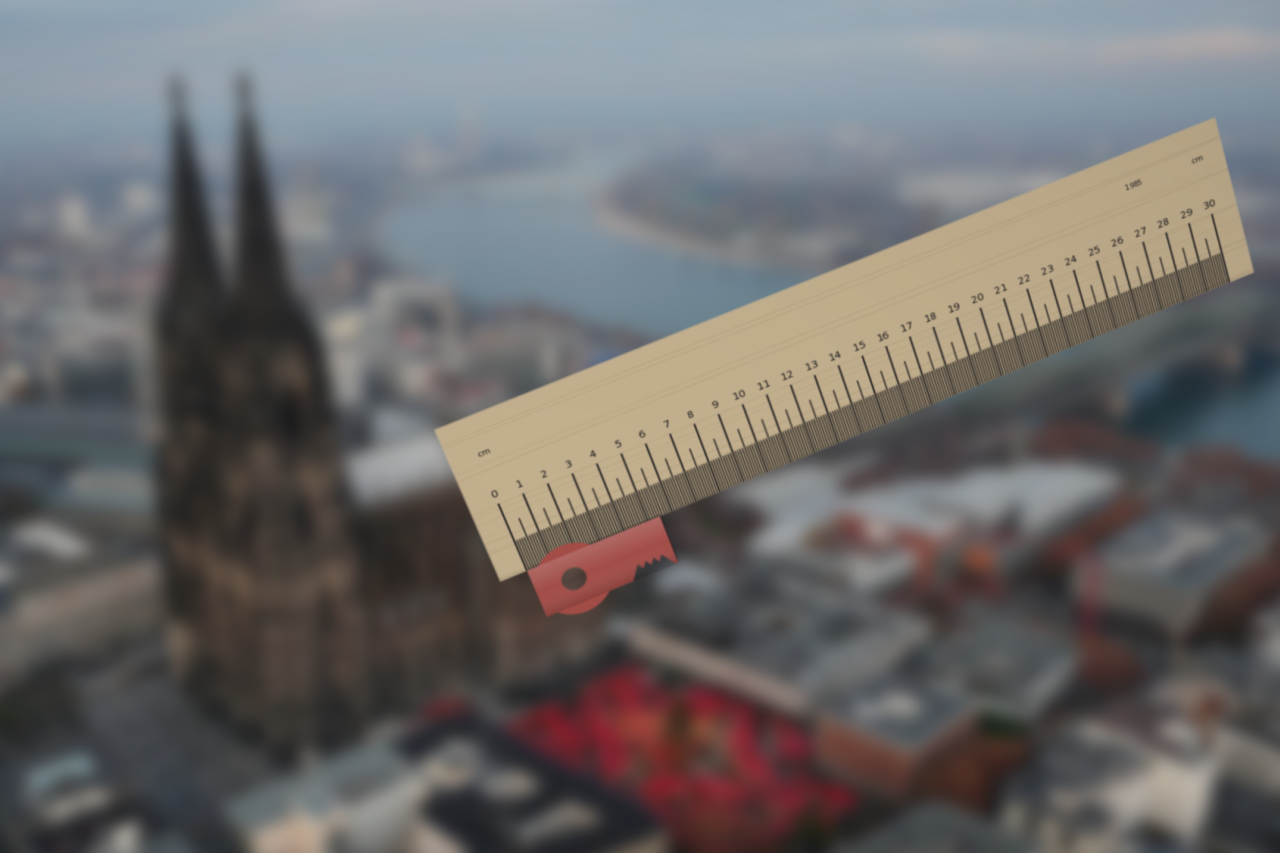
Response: 5.5 (cm)
